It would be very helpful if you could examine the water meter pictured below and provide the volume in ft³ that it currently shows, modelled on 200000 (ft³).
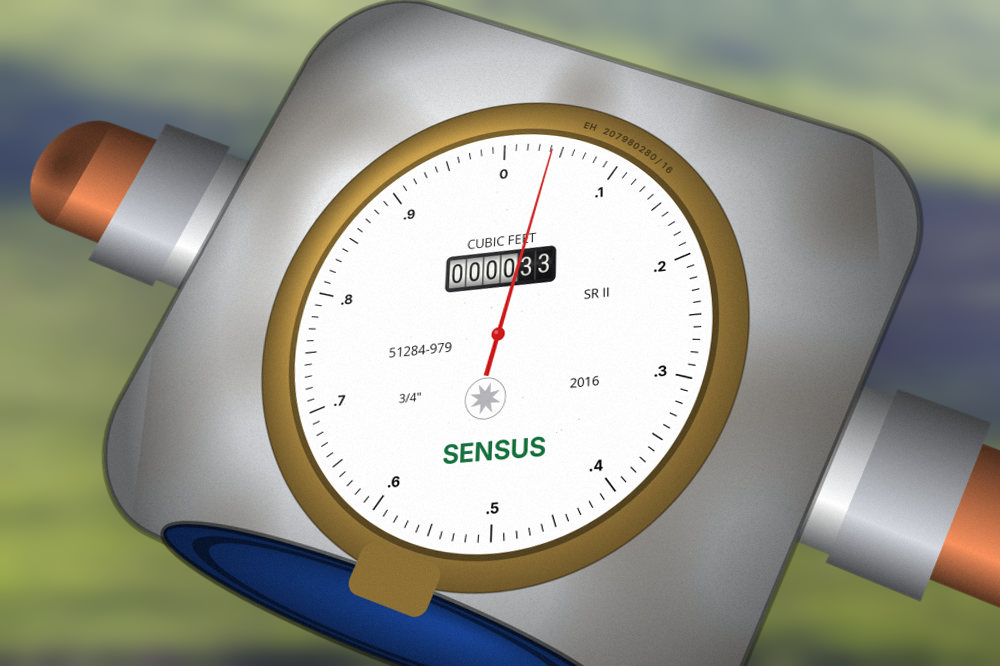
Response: 33.04 (ft³)
